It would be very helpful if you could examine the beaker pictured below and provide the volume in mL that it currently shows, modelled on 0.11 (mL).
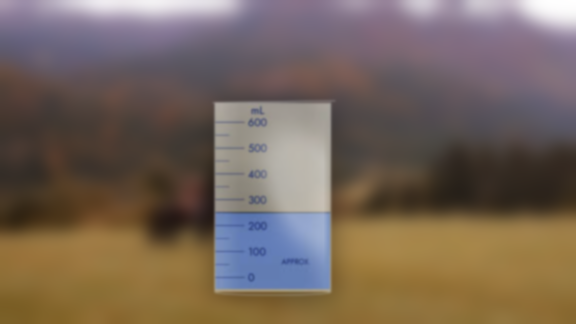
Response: 250 (mL)
